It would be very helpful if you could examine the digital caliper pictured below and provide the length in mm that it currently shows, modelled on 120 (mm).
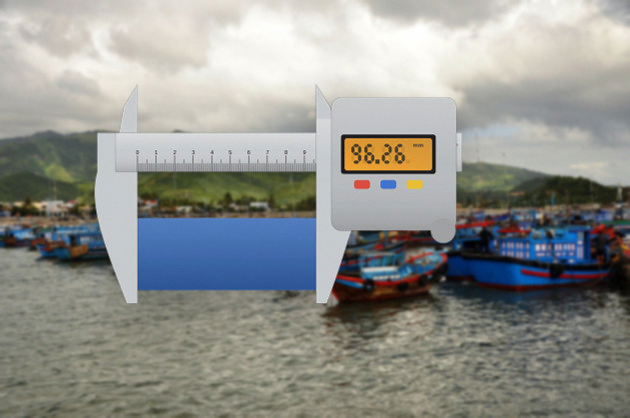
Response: 96.26 (mm)
